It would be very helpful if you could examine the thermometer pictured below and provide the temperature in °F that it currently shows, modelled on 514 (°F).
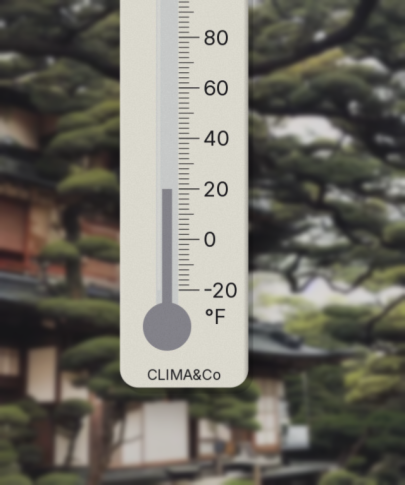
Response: 20 (°F)
